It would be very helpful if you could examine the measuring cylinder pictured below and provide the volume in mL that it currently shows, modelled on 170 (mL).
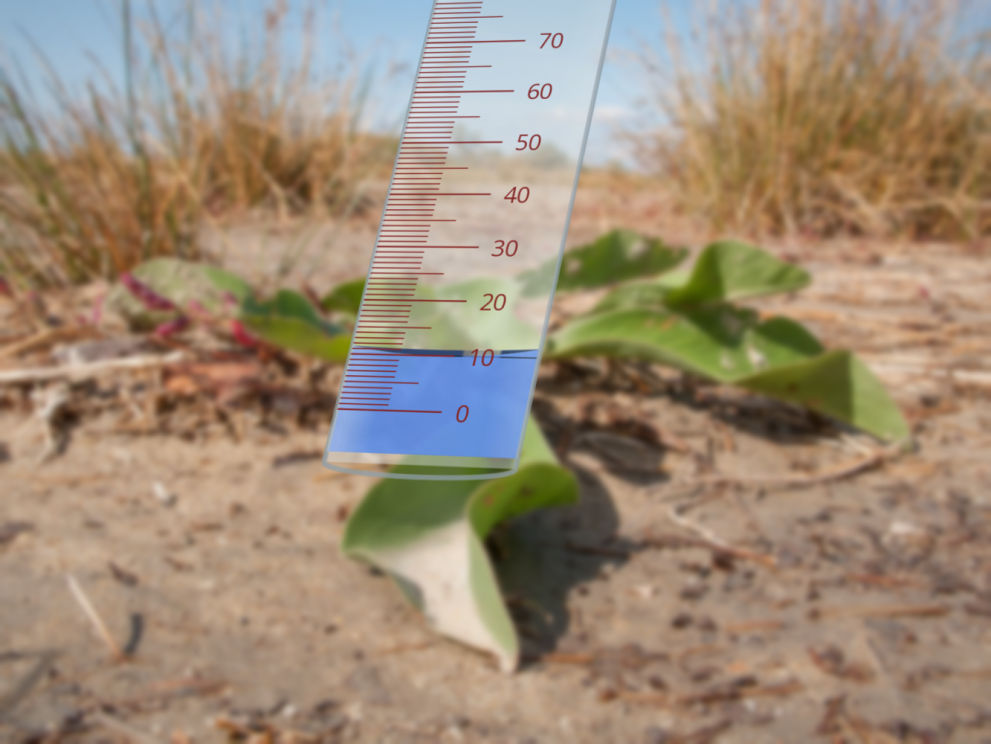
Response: 10 (mL)
